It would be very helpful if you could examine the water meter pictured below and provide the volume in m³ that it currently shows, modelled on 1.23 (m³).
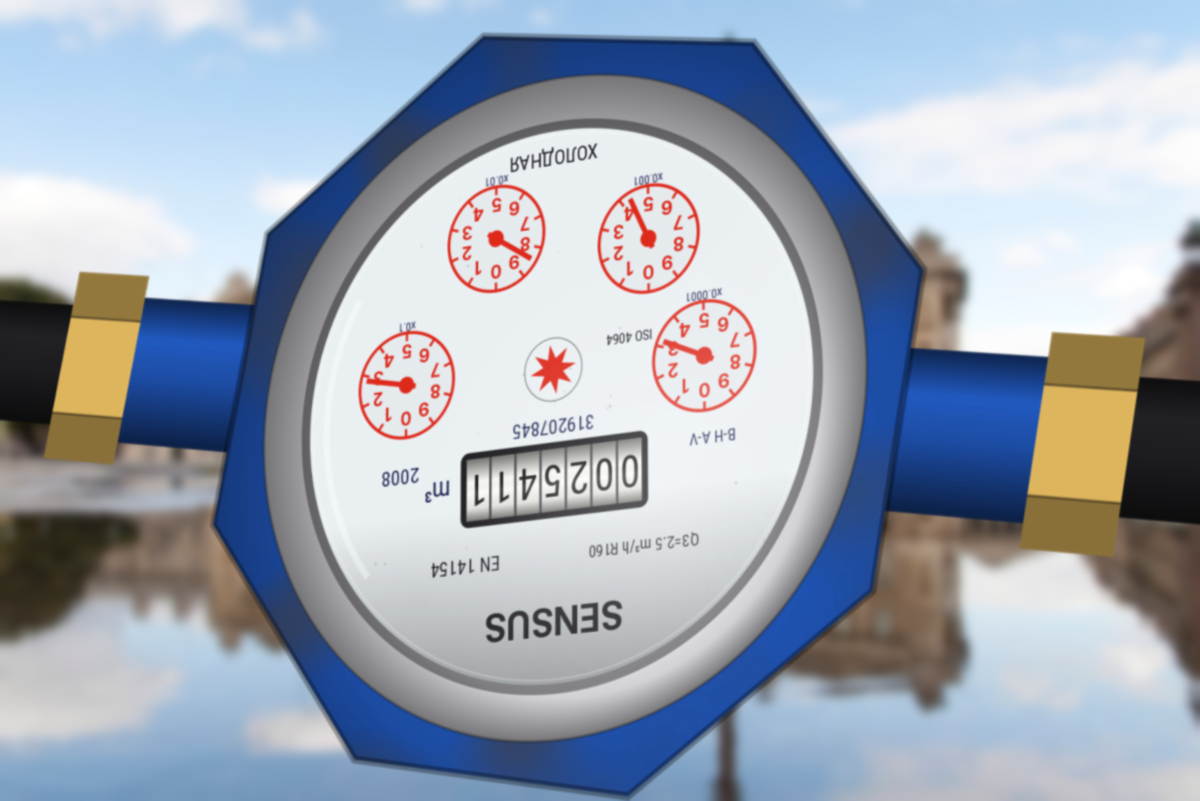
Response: 25411.2843 (m³)
